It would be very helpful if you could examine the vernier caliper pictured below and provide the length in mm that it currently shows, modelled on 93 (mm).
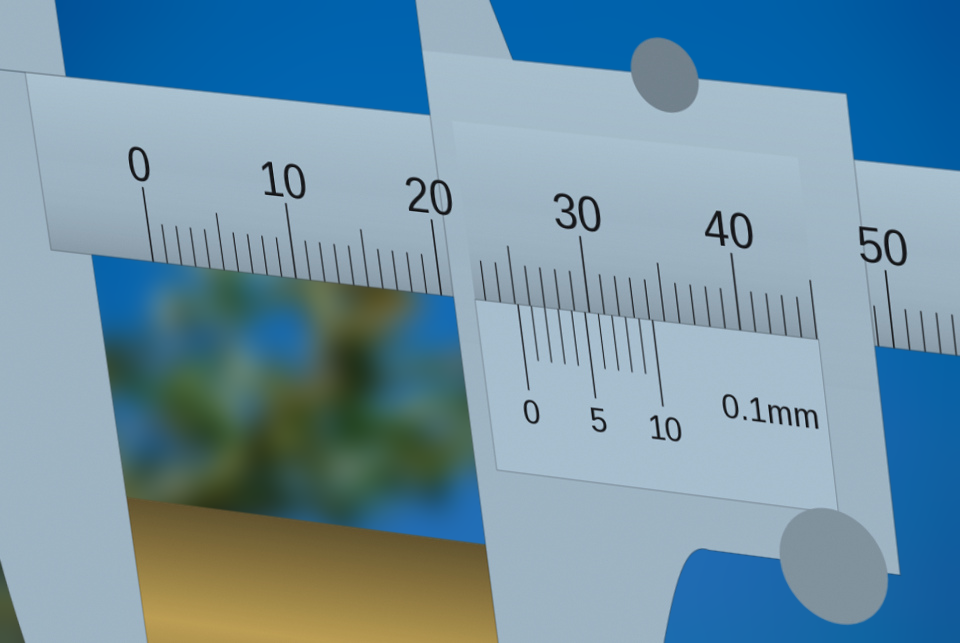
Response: 25.2 (mm)
